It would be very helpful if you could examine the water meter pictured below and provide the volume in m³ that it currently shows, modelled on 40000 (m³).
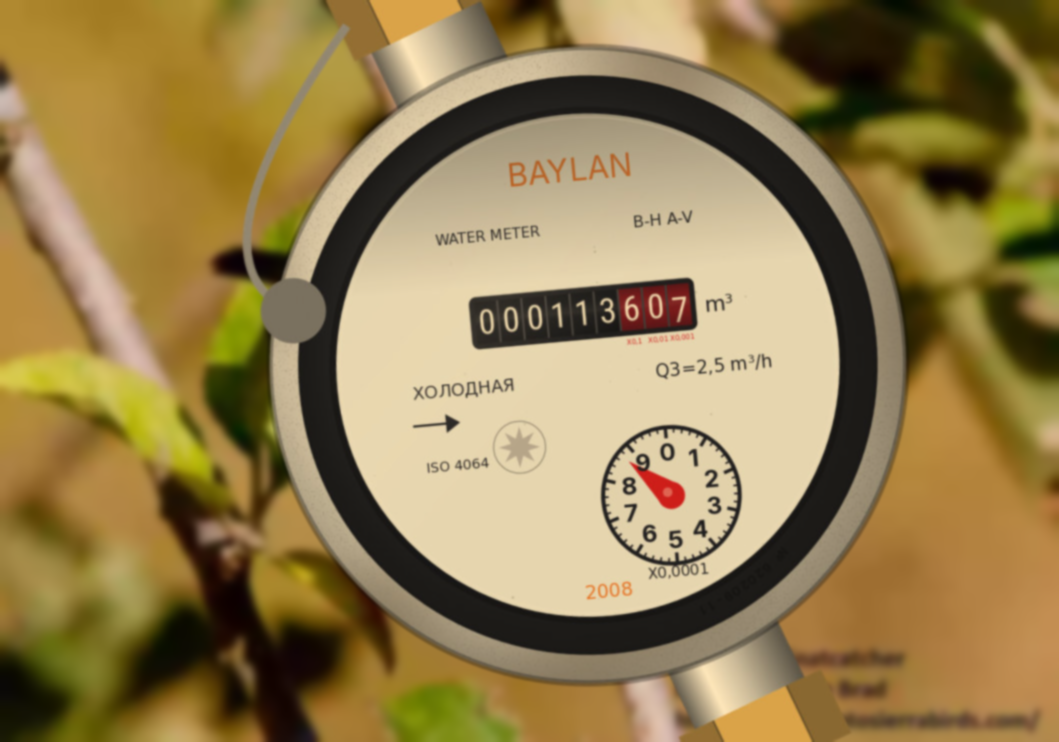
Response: 113.6068 (m³)
